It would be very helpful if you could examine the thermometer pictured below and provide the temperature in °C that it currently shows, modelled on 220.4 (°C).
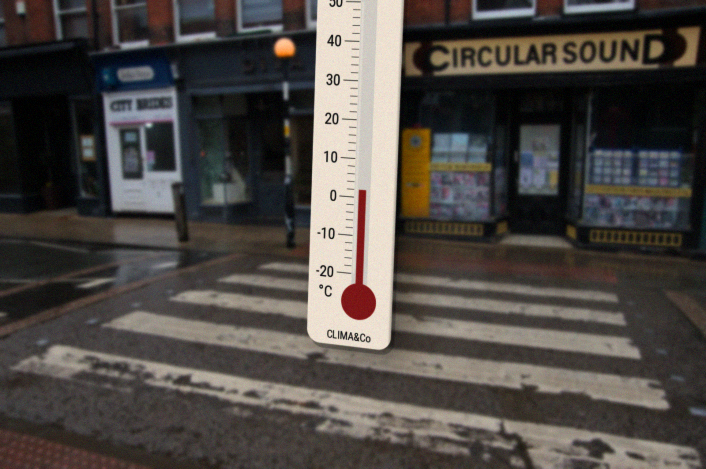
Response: 2 (°C)
